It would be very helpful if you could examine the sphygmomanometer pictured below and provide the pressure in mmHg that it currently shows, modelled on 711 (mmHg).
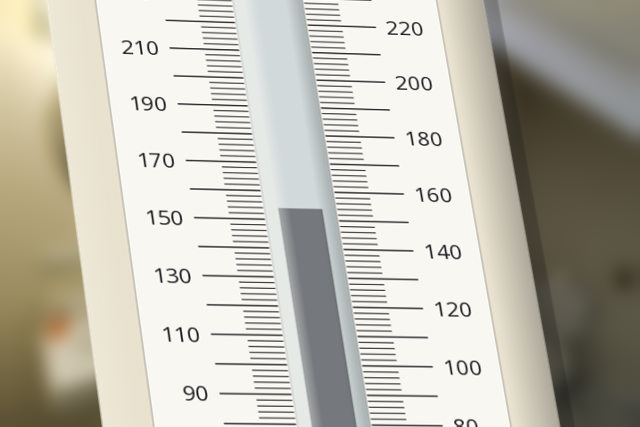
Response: 154 (mmHg)
